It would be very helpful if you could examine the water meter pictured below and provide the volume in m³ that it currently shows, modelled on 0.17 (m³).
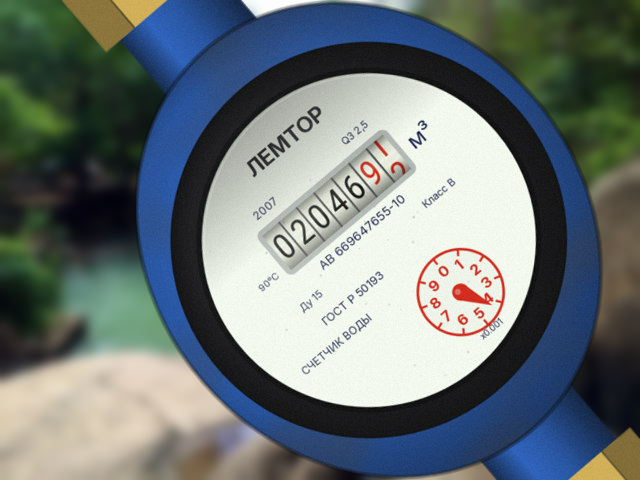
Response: 2046.914 (m³)
